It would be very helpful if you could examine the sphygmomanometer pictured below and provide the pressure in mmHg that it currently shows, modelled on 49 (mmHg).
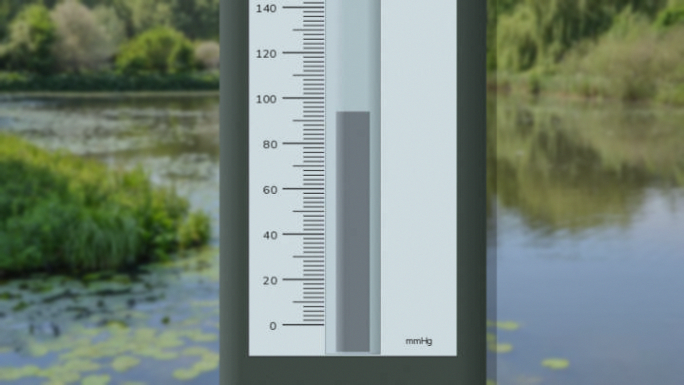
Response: 94 (mmHg)
